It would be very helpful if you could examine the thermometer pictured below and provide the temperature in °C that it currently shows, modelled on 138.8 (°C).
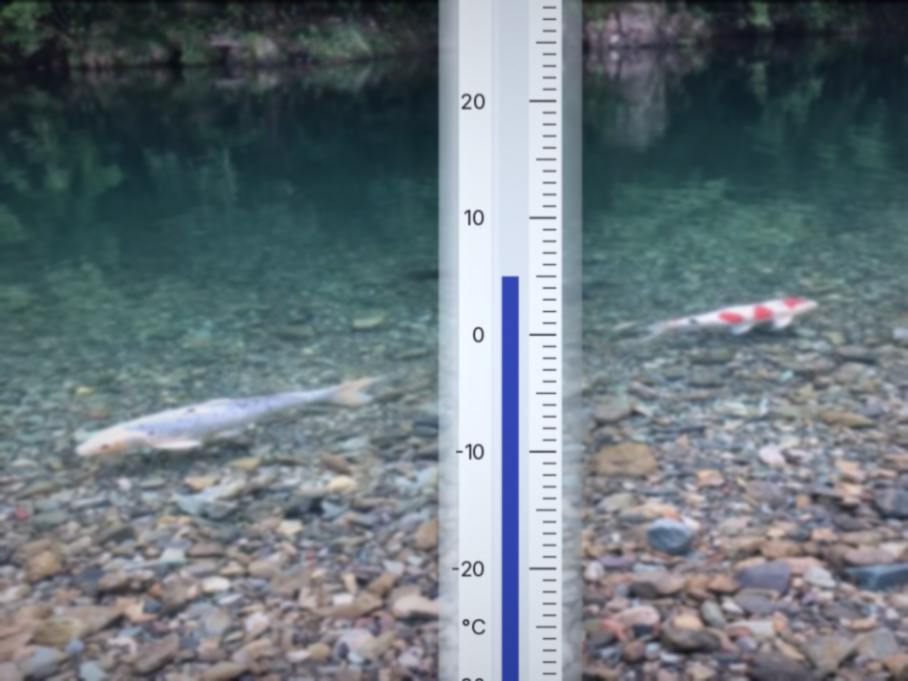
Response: 5 (°C)
